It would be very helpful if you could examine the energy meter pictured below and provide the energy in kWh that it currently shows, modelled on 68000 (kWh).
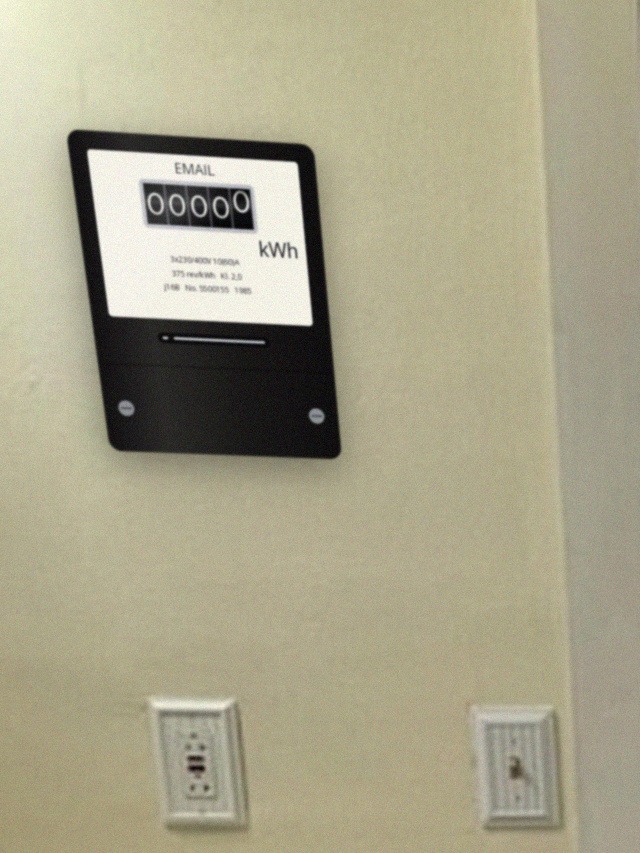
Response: 0 (kWh)
